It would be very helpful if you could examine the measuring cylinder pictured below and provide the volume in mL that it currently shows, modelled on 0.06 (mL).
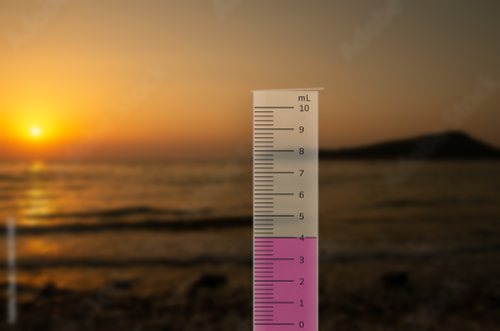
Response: 4 (mL)
